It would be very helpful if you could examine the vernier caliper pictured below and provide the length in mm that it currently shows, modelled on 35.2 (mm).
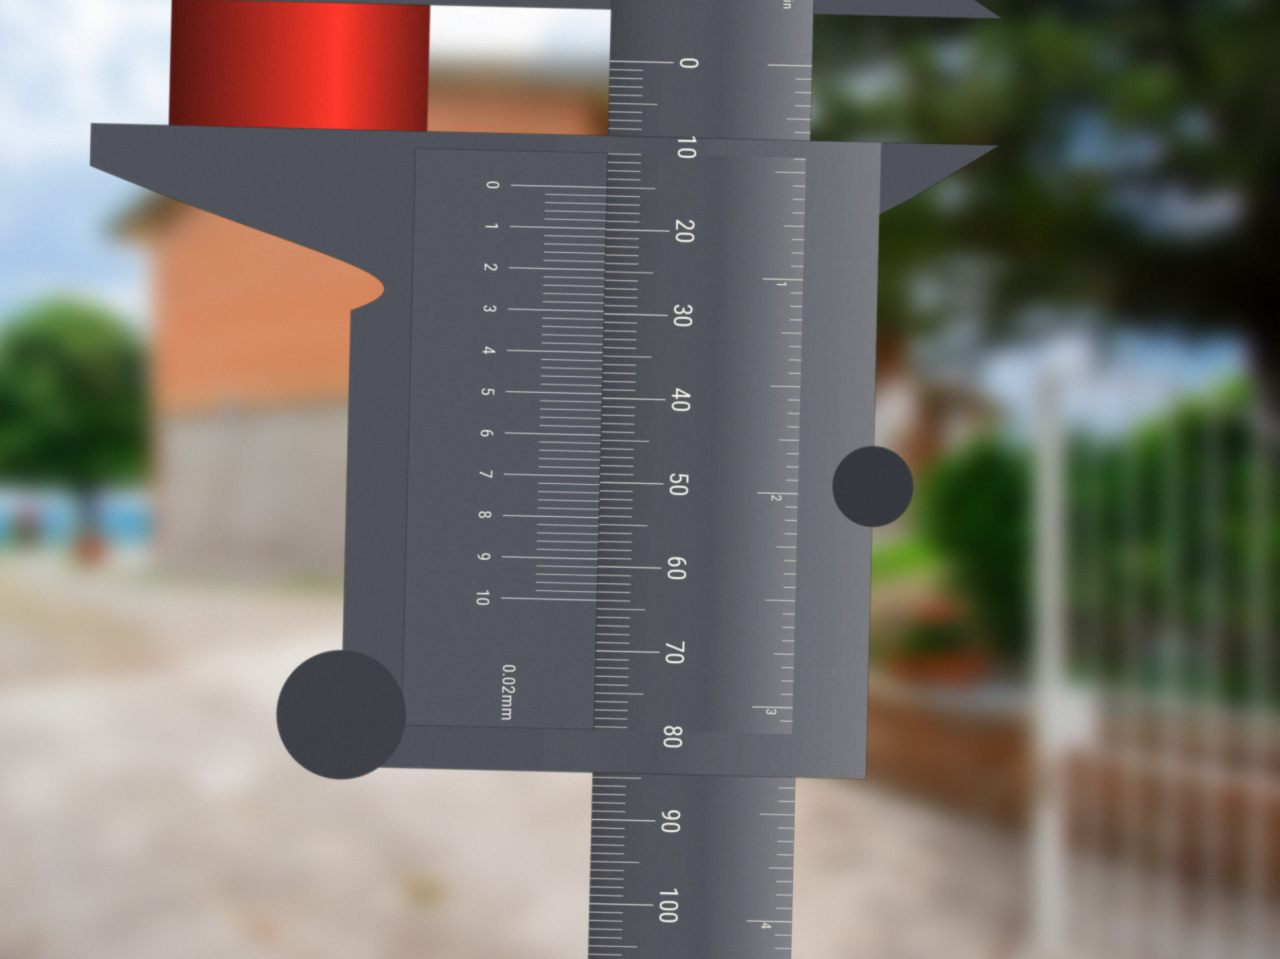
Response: 15.0 (mm)
